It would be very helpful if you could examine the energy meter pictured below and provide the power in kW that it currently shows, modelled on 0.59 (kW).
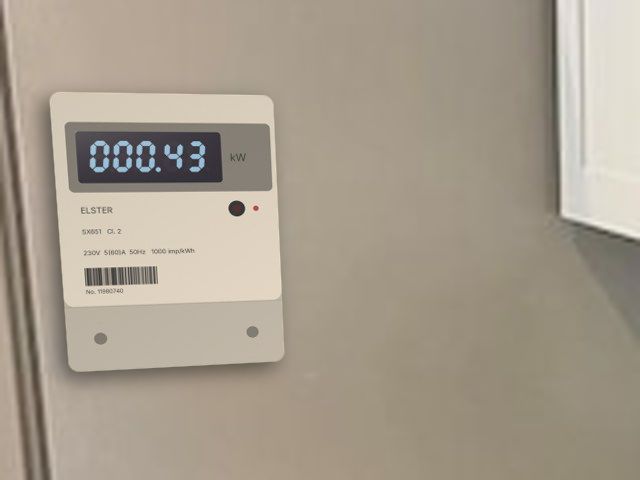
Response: 0.43 (kW)
